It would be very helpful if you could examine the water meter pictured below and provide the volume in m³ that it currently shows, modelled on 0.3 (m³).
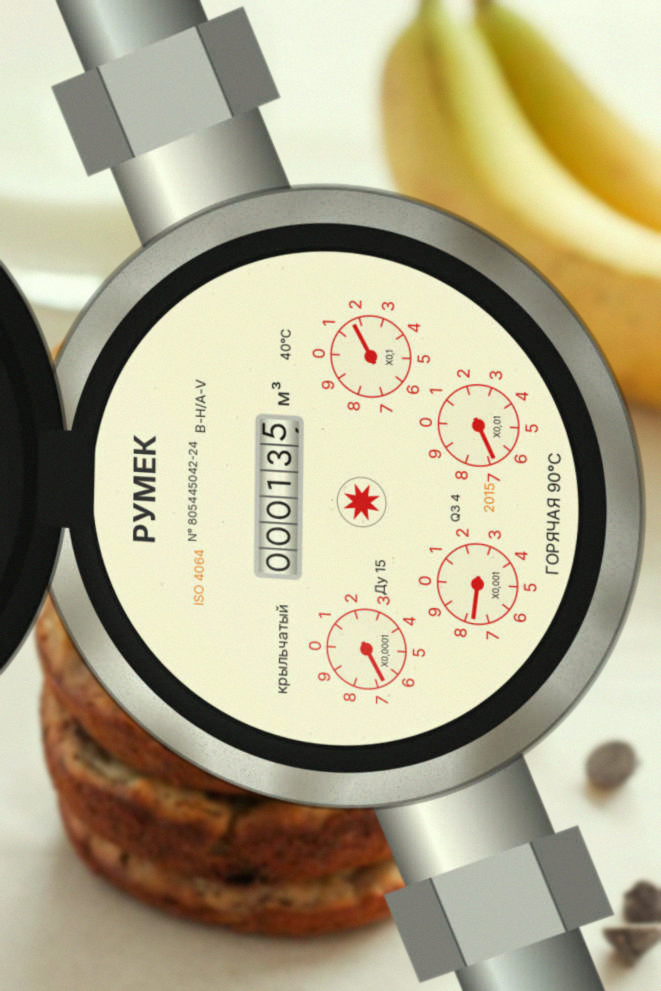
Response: 135.1676 (m³)
